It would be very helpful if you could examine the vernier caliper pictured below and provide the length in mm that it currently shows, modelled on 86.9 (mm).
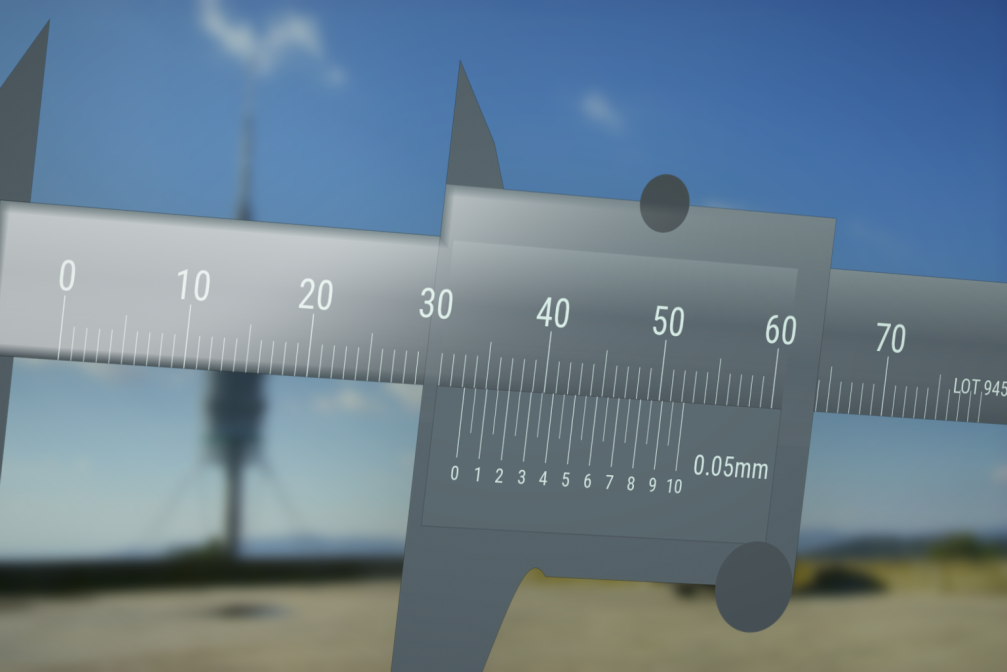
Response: 33.2 (mm)
